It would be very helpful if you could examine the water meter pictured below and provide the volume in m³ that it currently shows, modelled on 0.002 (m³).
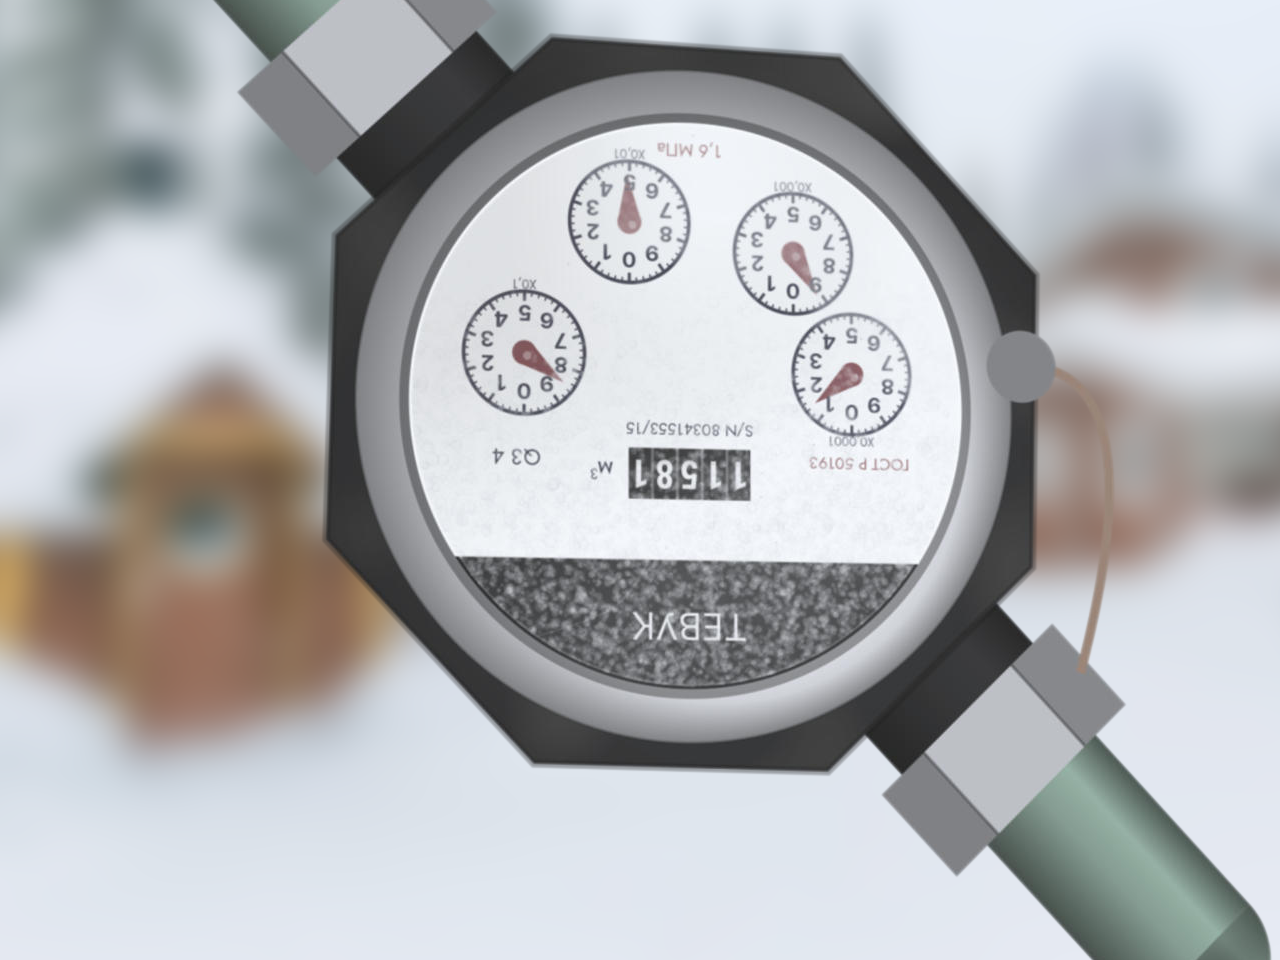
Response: 11581.8491 (m³)
